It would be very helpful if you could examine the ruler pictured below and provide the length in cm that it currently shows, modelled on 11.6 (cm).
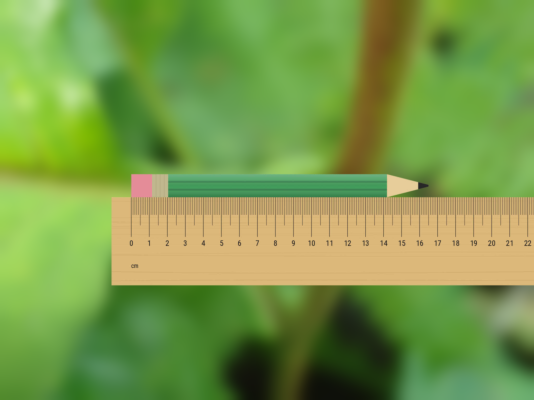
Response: 16.5 (cm)
